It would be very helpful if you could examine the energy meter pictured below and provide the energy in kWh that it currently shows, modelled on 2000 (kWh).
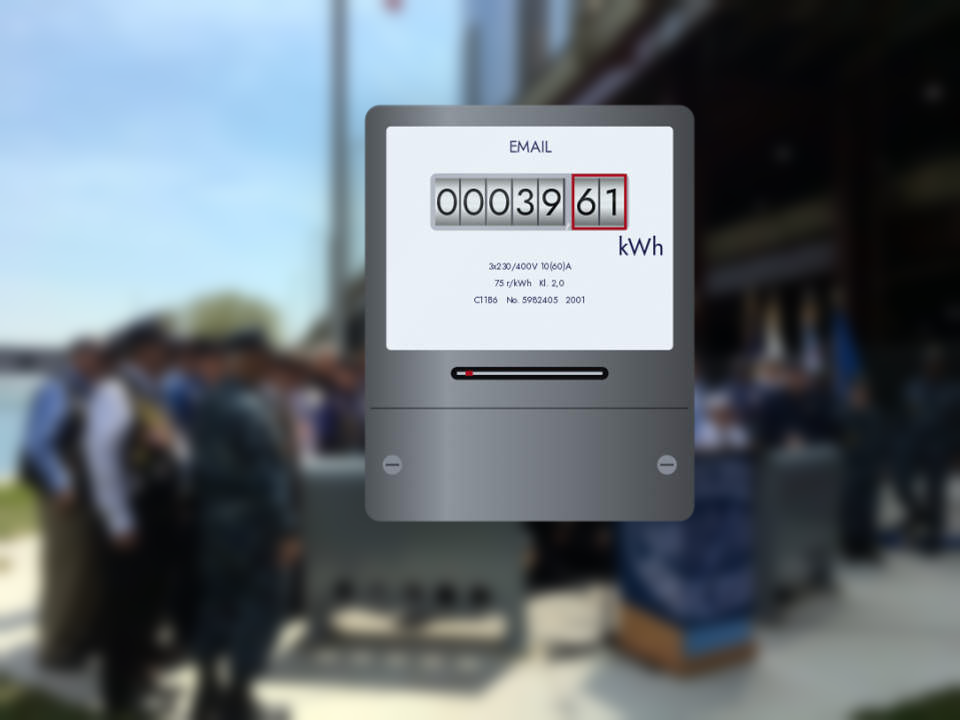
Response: 39.61 (kWh)
